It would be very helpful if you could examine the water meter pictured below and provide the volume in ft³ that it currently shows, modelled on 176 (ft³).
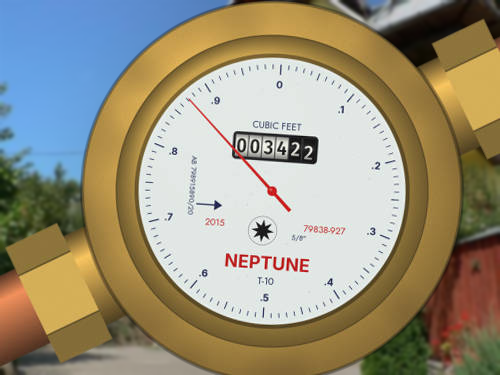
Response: 3421.87 (ft³)
